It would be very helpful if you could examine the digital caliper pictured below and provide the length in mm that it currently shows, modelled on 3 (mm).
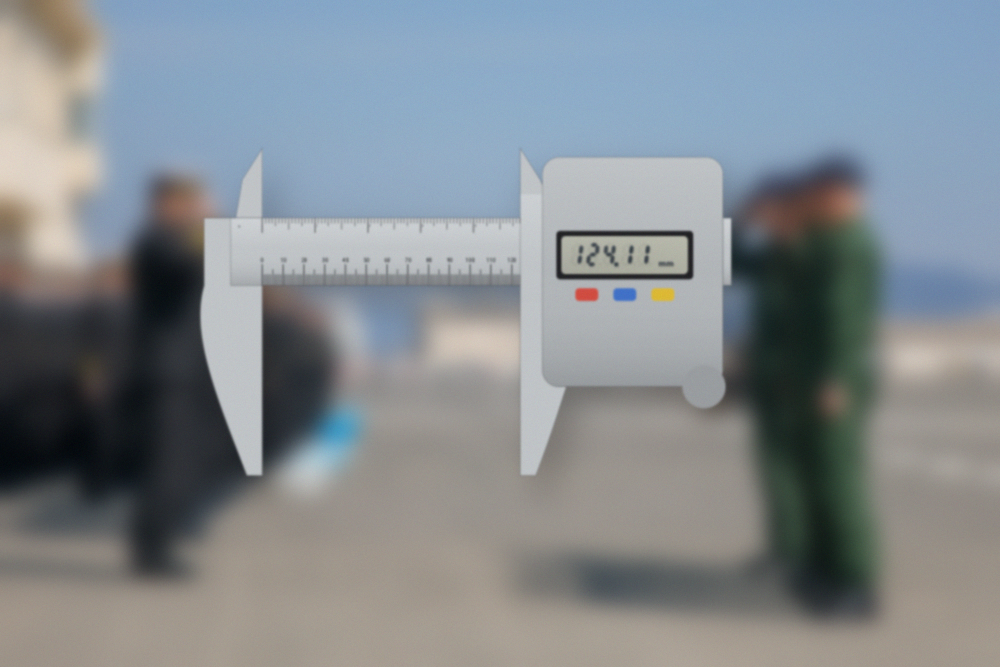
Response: 124.11 (mm)
